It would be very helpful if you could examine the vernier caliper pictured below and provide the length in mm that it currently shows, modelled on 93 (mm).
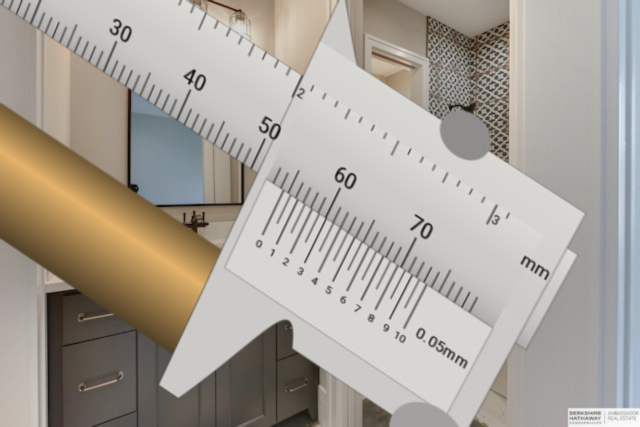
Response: 54.4 (mm)
